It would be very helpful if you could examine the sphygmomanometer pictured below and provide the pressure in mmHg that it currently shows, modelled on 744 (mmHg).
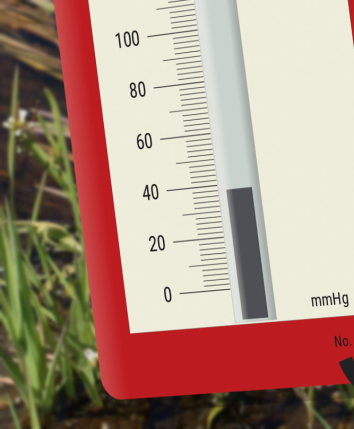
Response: 38 (mmHg)
